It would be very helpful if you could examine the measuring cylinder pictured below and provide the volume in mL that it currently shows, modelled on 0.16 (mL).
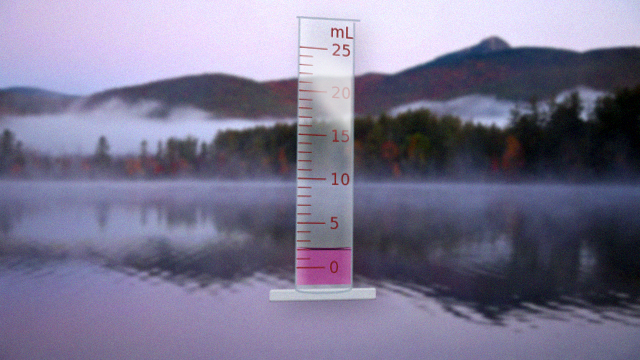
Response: 2 (mL)
